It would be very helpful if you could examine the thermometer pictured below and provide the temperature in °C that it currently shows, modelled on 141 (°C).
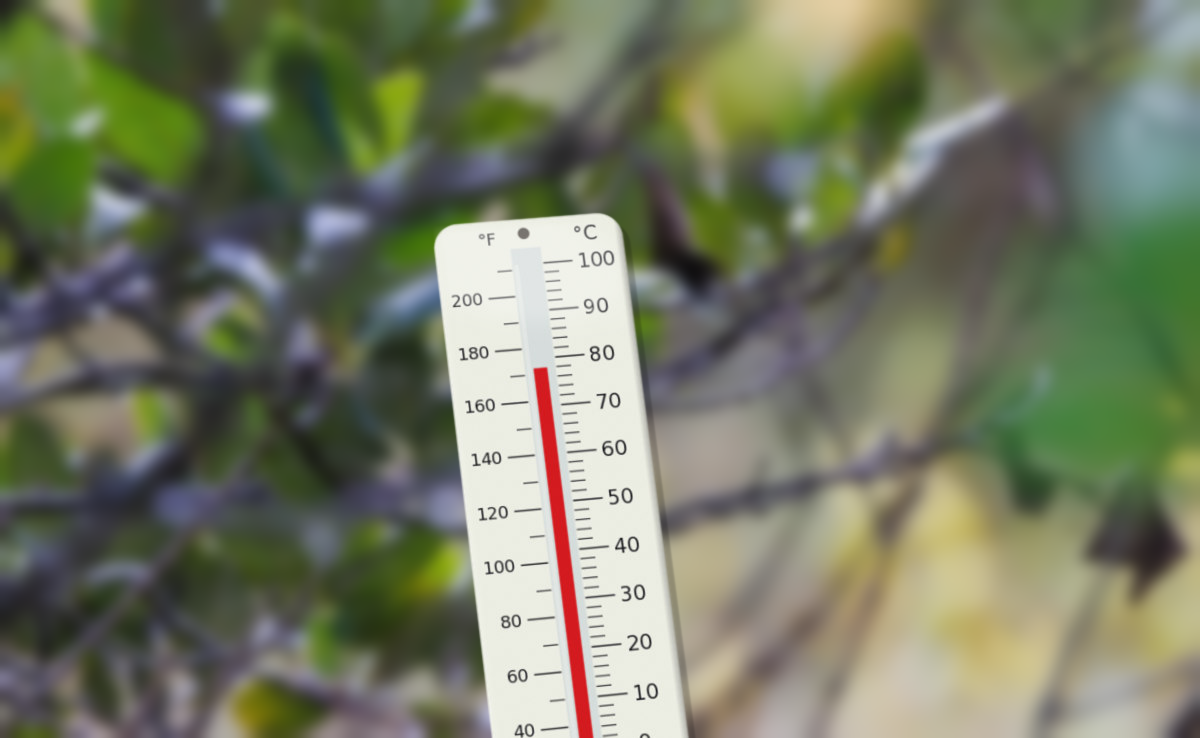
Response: 78 (°C)
